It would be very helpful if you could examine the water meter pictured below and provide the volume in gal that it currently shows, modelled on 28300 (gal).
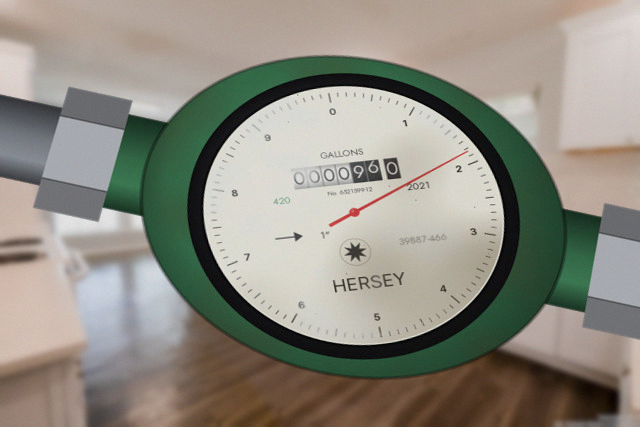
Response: 961.8 (gal)
